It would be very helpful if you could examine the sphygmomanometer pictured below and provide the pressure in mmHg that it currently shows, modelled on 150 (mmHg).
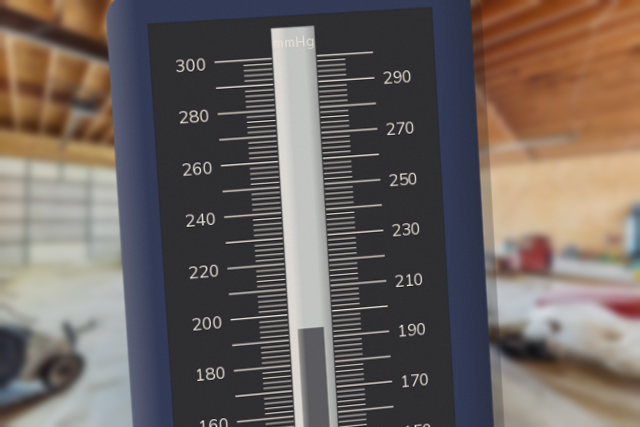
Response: 194 (mmHg)
